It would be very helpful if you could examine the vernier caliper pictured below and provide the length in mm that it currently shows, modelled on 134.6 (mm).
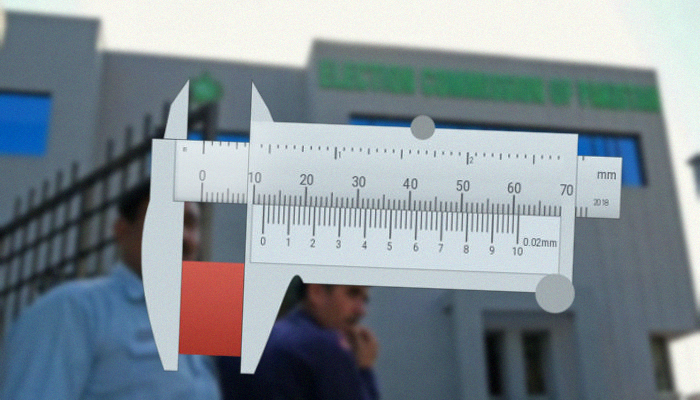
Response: 12.0 (mm)
